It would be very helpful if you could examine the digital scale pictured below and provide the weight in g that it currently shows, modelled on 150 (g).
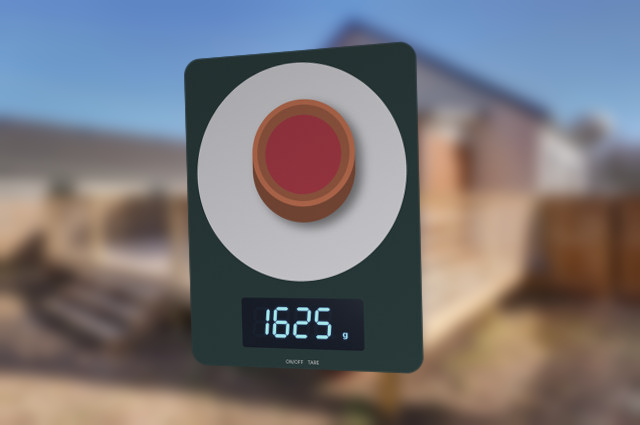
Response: 1625 (g)
